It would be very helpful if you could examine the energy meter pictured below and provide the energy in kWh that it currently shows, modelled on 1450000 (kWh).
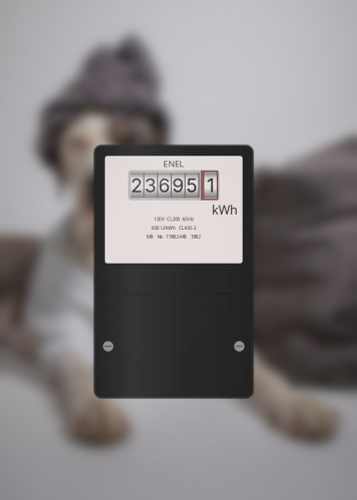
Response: 23695.1 (kWh)
